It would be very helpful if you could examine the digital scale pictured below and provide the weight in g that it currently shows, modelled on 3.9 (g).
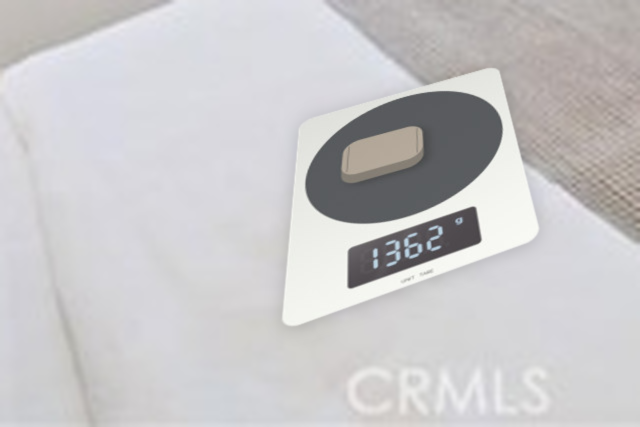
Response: 1362 (g)
